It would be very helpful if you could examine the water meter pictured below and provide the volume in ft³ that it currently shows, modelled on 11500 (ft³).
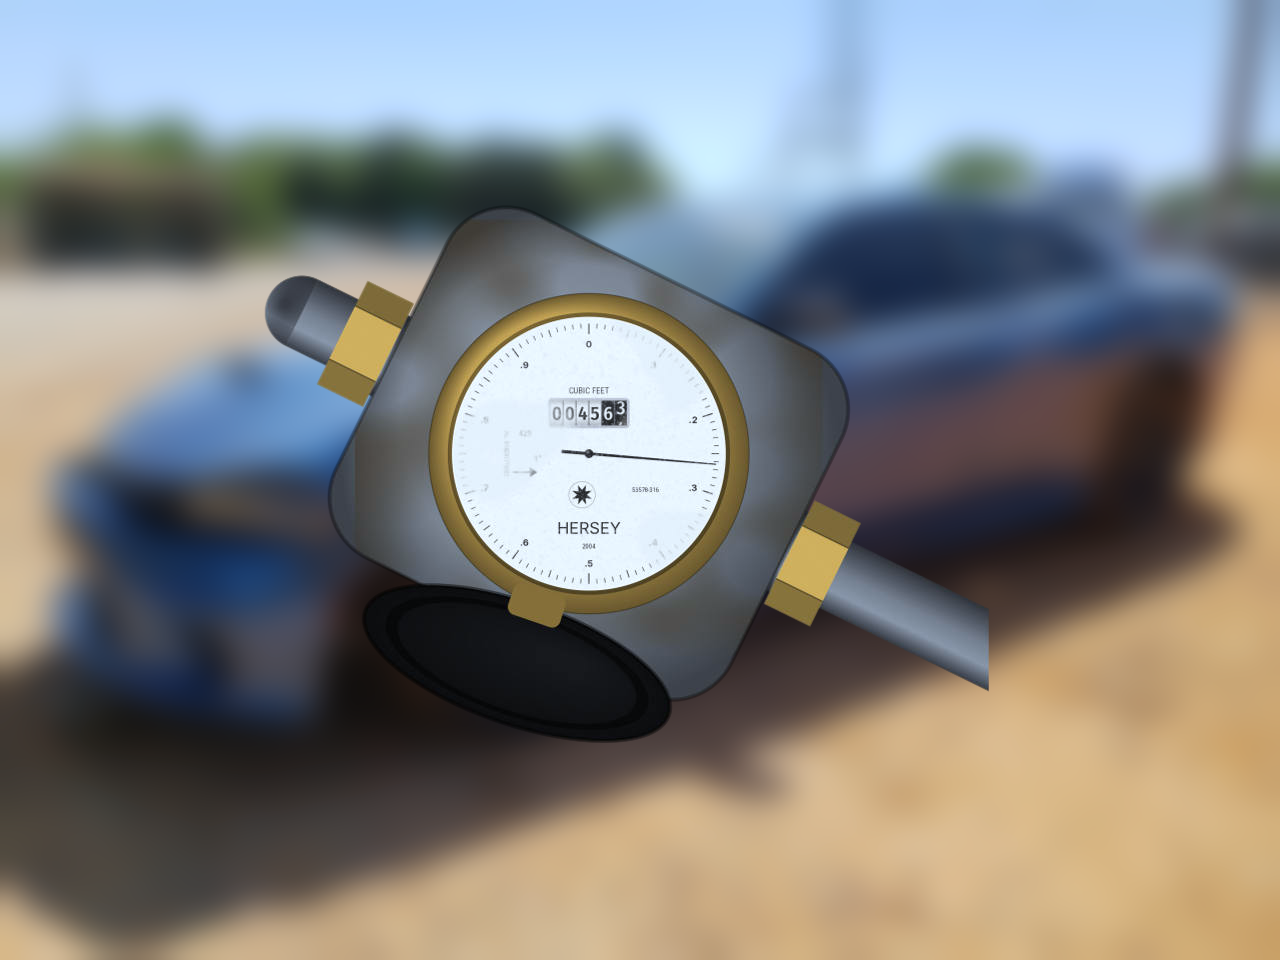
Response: 4563.26 (ft³)
